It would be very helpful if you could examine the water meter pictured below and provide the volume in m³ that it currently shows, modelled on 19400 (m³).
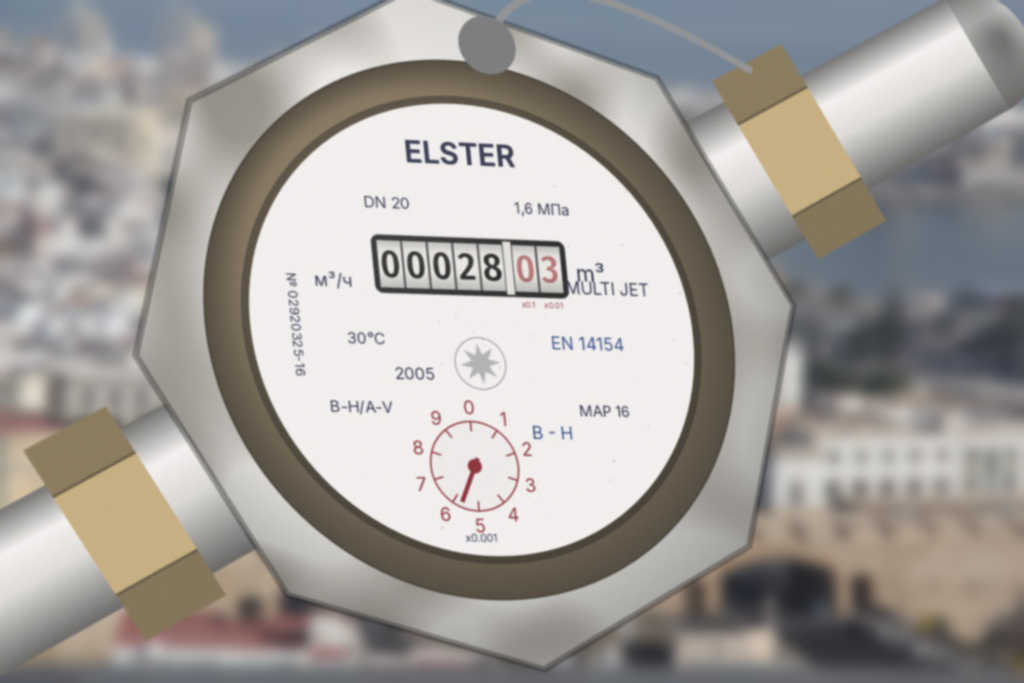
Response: 28.035 (m³)
